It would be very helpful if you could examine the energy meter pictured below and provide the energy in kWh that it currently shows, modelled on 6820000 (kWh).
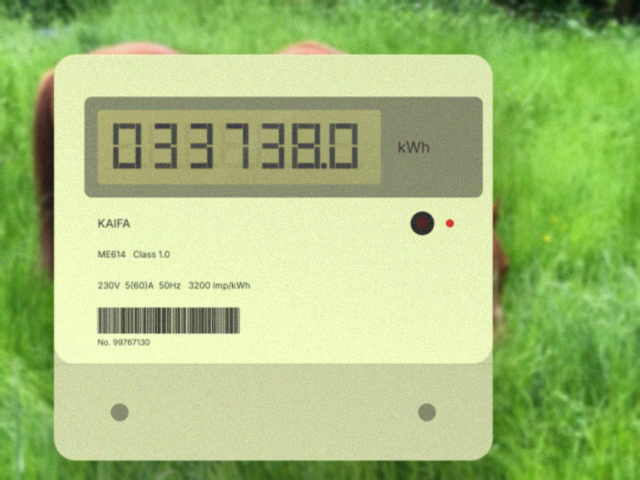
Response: 33738.0 (kWh)
